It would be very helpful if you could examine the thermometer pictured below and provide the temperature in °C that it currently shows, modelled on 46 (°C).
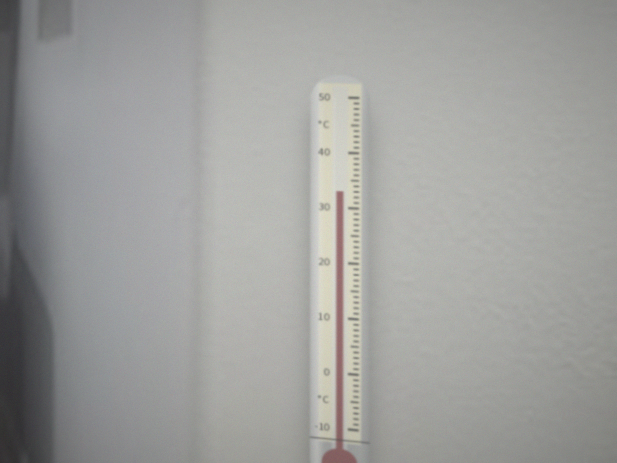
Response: 33 (°C)
